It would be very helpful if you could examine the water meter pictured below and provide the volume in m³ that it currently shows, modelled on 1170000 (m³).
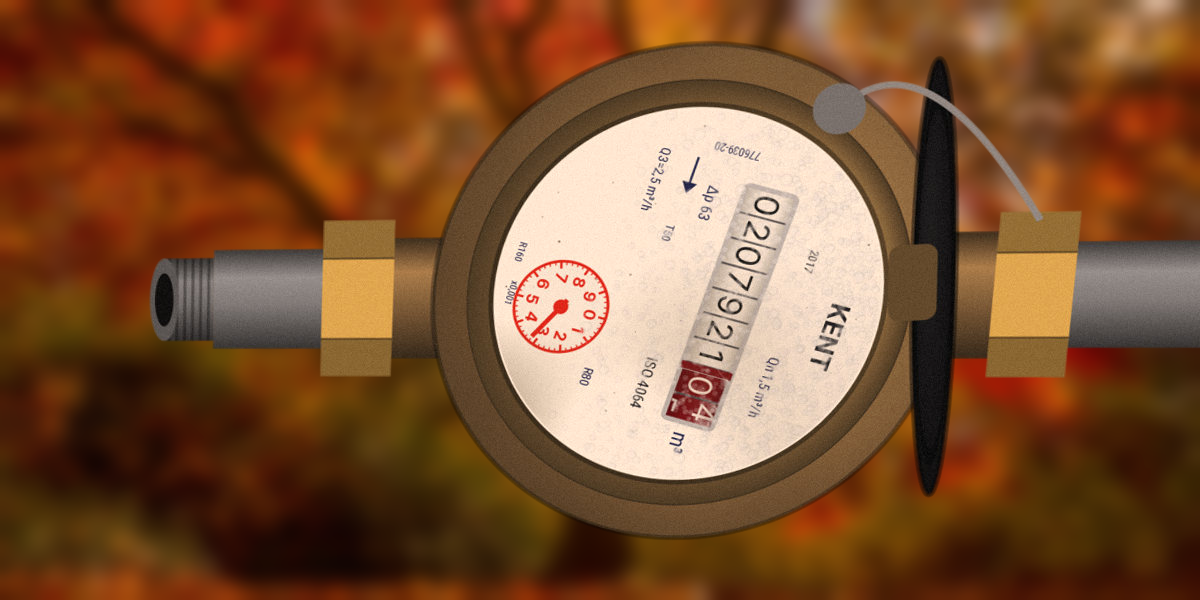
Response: 207921.043 (m³)
